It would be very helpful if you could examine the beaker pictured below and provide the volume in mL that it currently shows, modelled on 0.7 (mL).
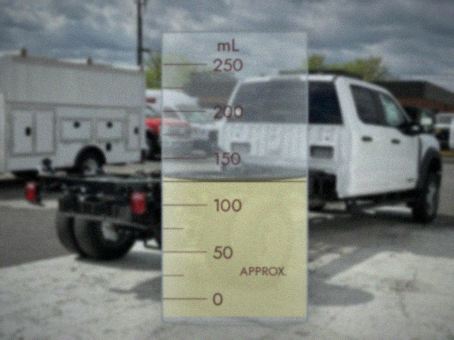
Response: 125 (mL)
